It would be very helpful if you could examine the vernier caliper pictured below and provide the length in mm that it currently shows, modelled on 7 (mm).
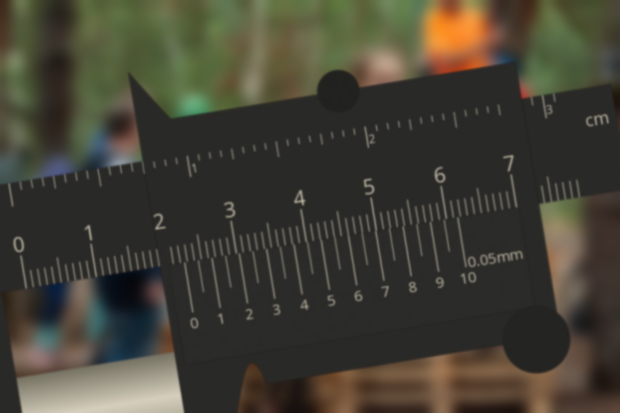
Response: 22.6 (mm)
